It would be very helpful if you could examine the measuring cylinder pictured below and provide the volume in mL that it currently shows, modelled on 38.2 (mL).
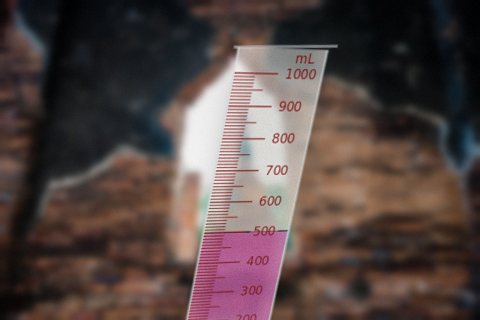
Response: 500 (mL)
